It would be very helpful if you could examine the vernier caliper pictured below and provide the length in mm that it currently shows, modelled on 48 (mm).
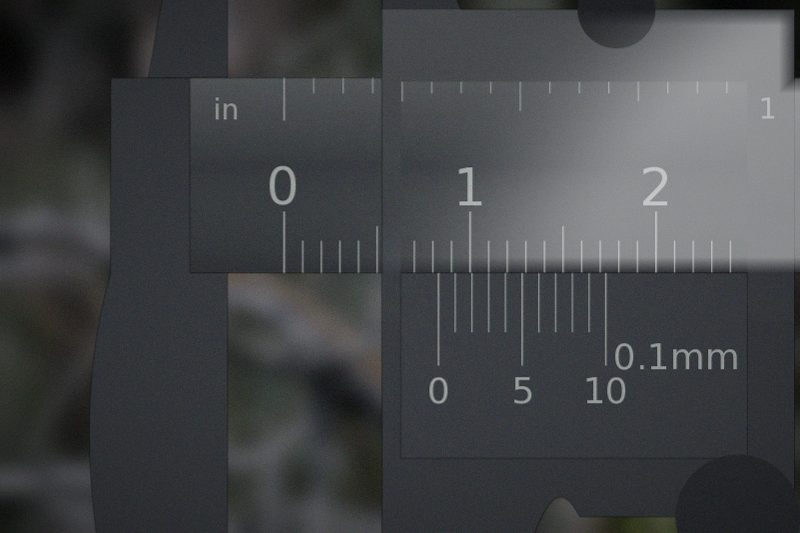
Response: 8.3 (mm)
